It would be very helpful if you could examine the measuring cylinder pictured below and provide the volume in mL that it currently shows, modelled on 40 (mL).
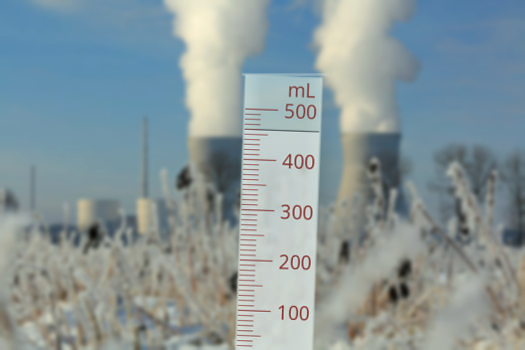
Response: 460 (mL)
